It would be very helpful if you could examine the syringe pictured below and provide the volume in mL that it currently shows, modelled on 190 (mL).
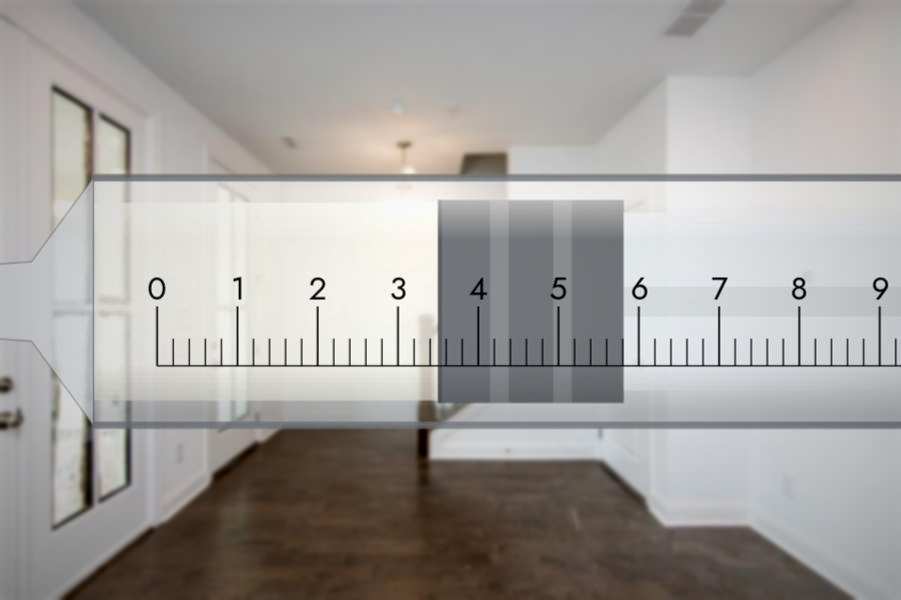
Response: 3.5 (mL)
